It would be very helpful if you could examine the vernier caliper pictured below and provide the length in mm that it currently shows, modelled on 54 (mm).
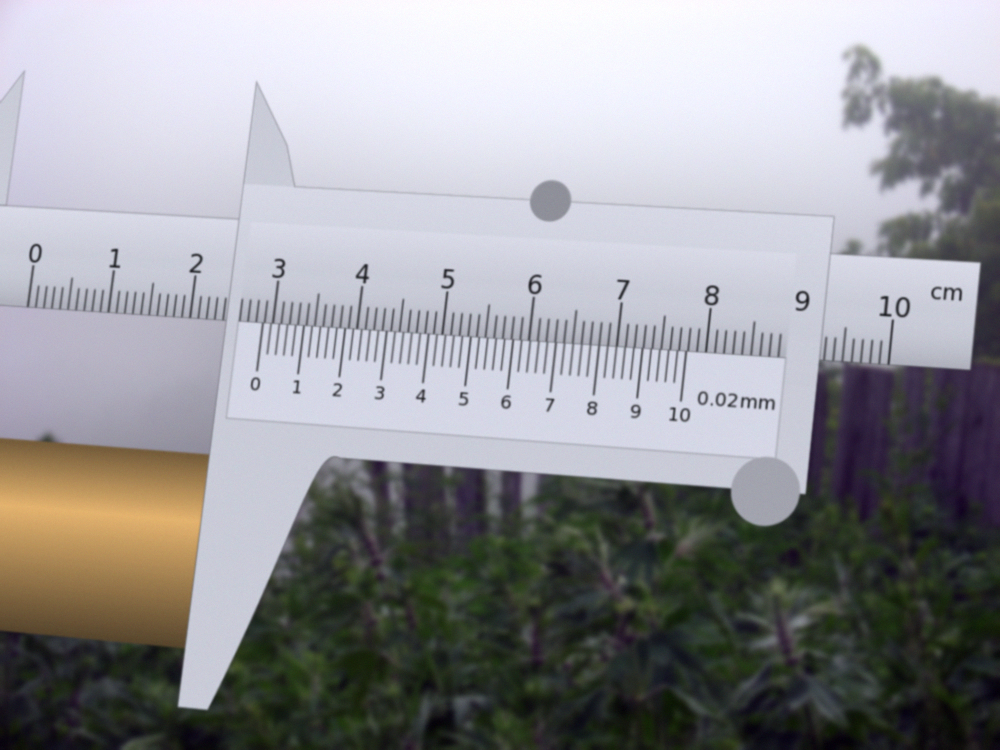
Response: 28.8 (mm)
